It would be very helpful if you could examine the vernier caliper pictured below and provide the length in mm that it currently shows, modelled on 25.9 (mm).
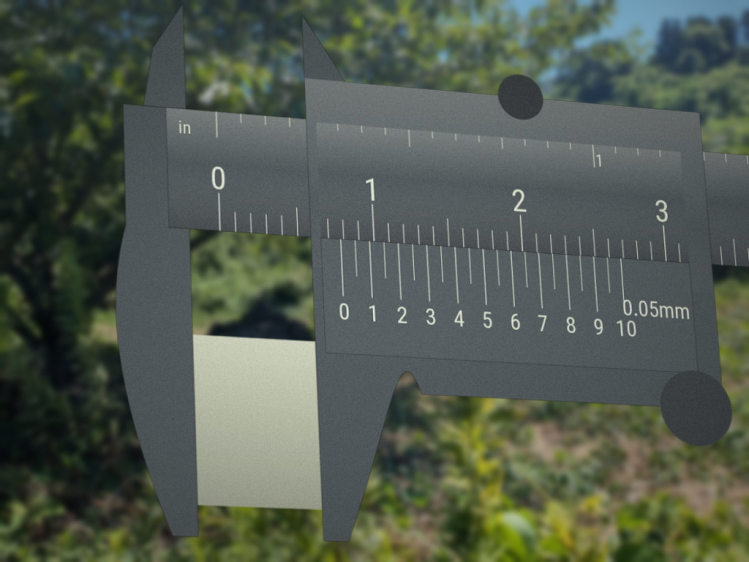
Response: 7.8 (mm)
